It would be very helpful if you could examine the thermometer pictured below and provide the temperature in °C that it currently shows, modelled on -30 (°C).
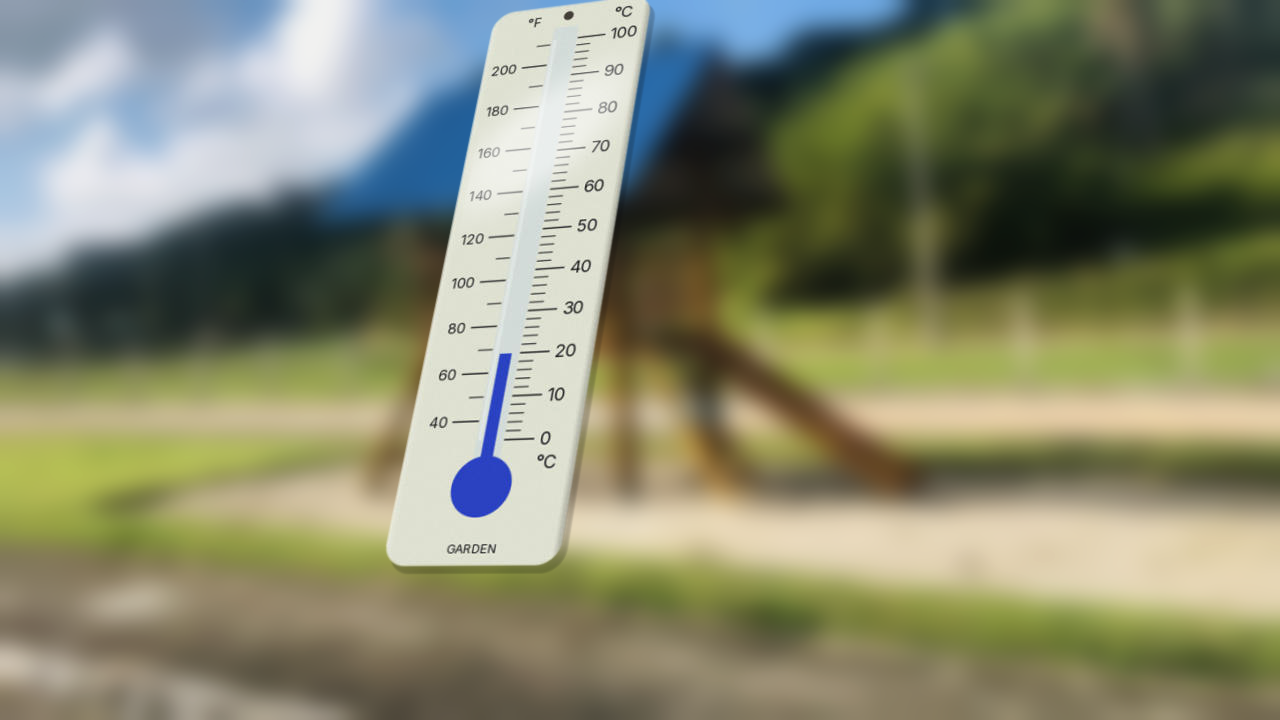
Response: 20 (°C)
